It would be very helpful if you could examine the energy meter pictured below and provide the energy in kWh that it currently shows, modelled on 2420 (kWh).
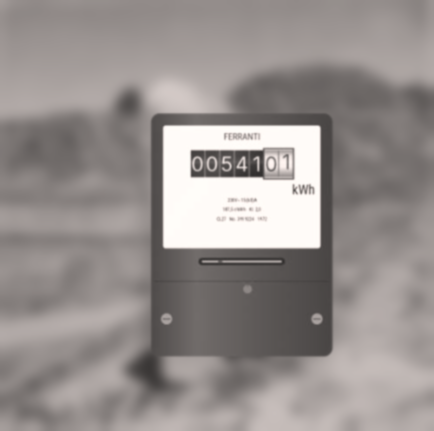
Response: 541.01 (kWh)
